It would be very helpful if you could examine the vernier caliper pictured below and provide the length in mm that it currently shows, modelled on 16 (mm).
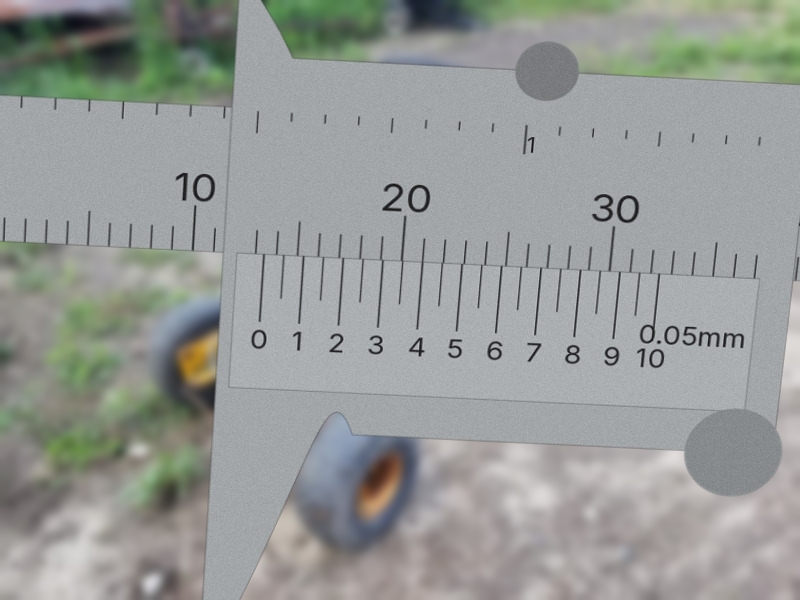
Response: 13.4 (mm)
